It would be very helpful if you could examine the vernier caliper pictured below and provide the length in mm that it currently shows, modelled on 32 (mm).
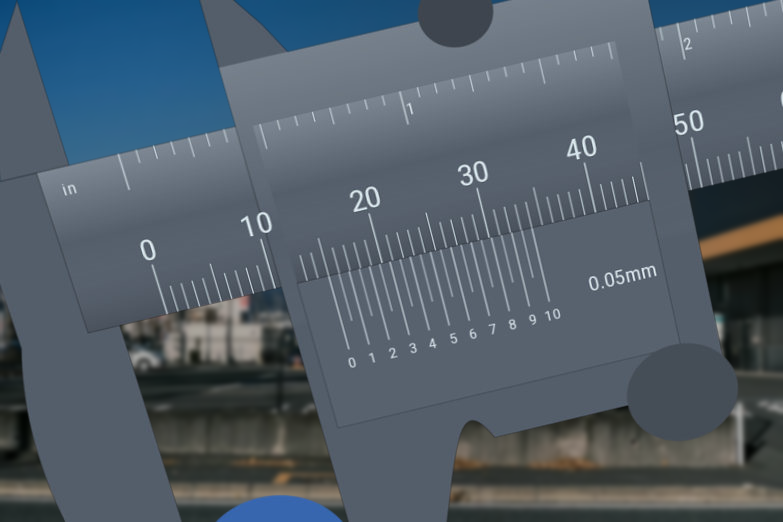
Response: 15.0 (mm)
